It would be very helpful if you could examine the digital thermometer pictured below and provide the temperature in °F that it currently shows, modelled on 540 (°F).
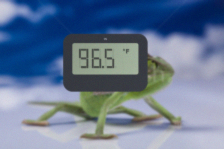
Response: 96.5 (°F)
